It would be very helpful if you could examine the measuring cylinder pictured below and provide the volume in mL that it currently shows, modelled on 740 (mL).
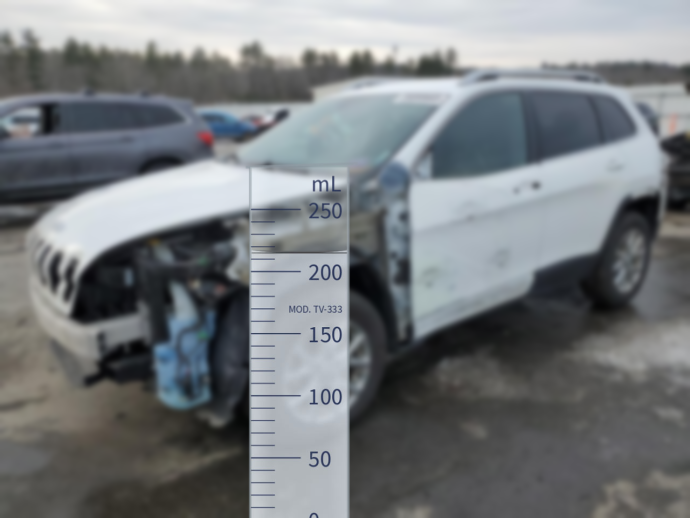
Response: 215 (mL)
